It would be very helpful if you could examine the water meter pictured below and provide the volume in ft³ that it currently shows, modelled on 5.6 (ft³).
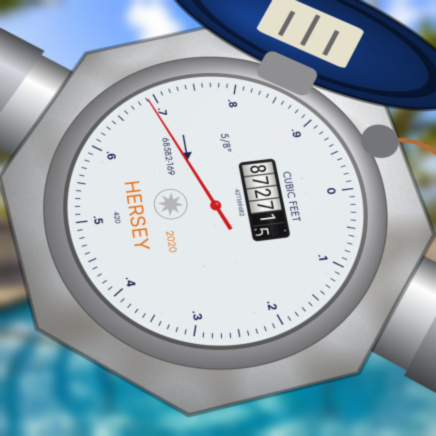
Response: 872714.69 (ft³)
